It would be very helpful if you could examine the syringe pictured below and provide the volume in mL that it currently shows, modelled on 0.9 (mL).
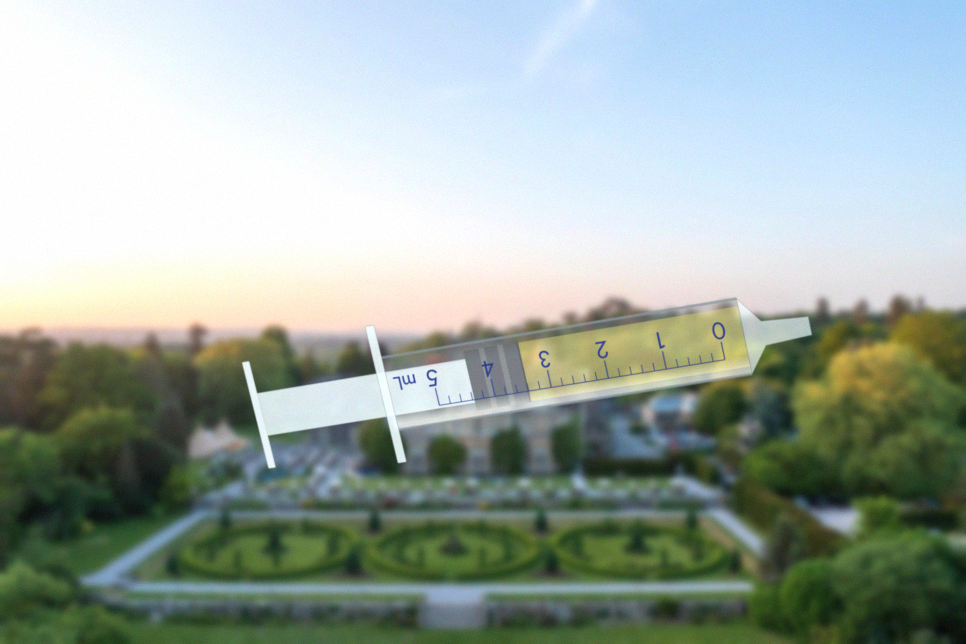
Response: 3.4 (mL)
